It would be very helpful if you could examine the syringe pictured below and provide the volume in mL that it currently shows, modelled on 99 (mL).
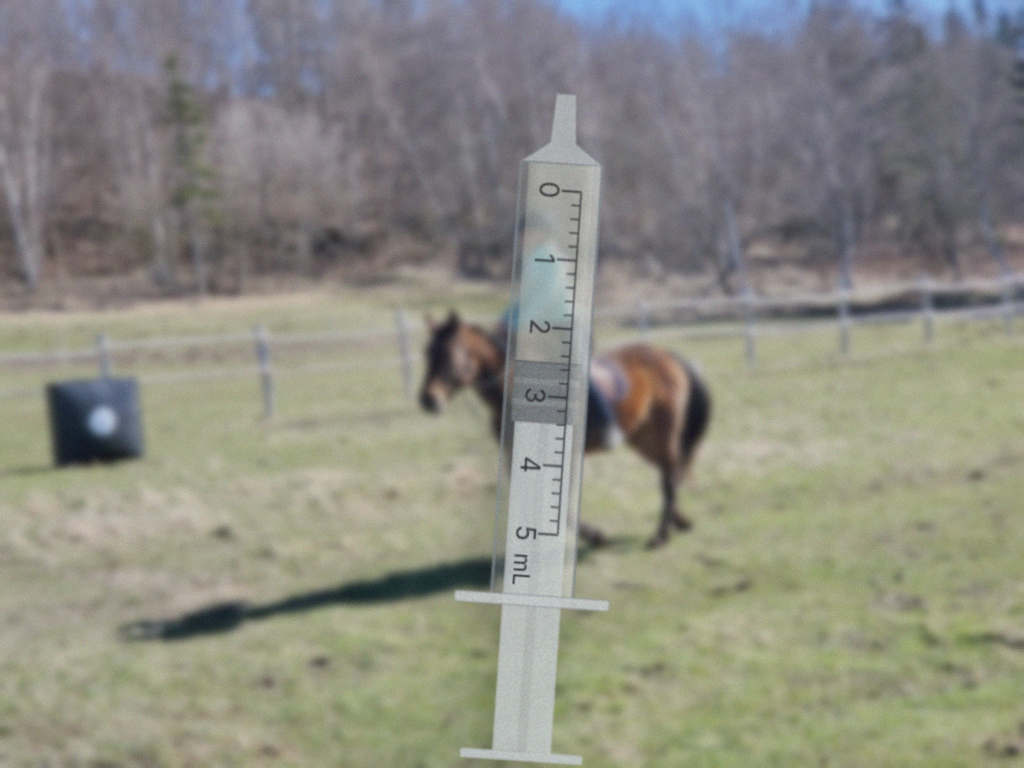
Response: 2.5 (mL)
